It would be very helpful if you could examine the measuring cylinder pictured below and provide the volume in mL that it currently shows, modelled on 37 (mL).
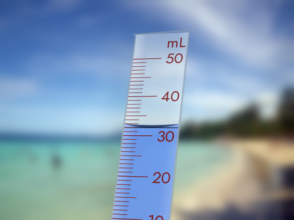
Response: 32 (mL)
